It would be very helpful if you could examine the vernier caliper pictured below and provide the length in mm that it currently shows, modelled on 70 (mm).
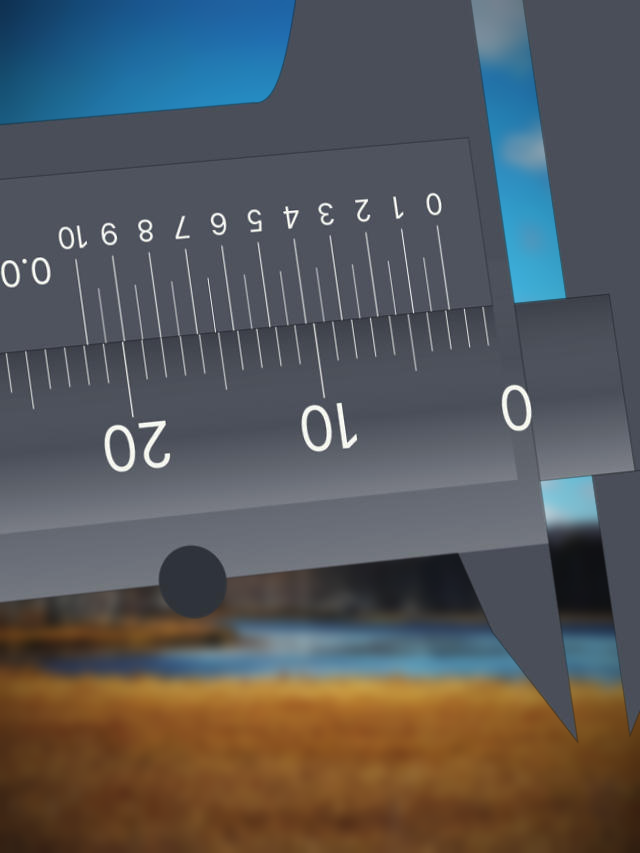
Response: 2.8 (mm)
